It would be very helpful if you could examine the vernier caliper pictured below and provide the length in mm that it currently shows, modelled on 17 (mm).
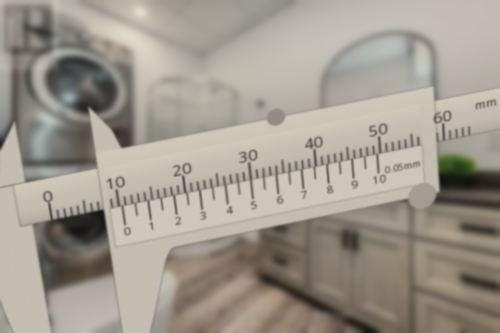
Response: 10.5 (mm)
